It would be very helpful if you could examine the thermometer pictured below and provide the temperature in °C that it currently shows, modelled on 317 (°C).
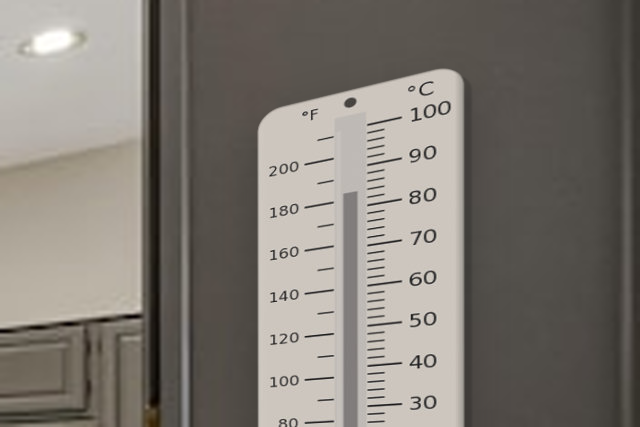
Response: 84 (°C)
